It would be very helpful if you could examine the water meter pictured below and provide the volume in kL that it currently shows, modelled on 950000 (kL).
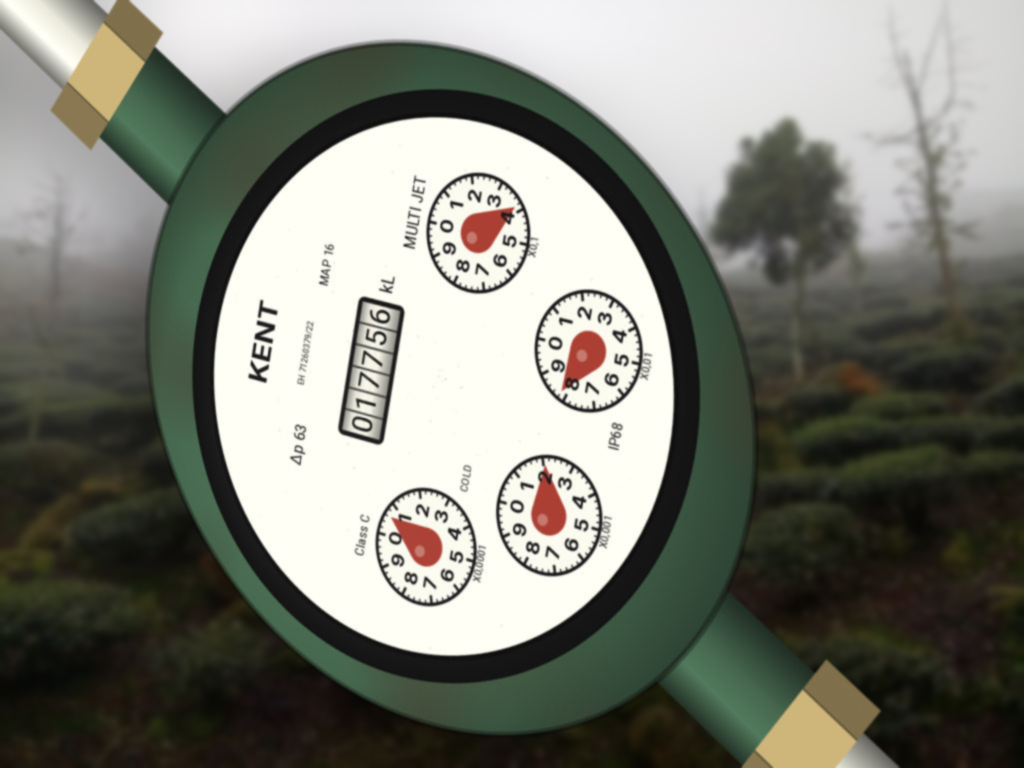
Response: 17756.3820 (kL)
